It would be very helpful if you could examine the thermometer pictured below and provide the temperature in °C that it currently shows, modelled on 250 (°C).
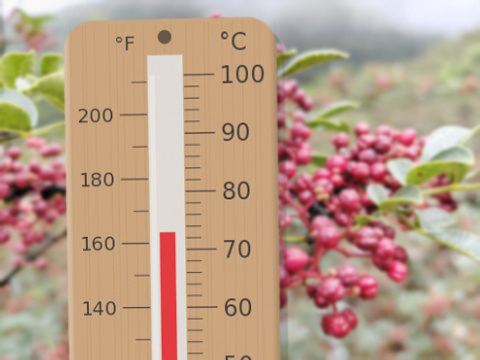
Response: 73 (°C)
